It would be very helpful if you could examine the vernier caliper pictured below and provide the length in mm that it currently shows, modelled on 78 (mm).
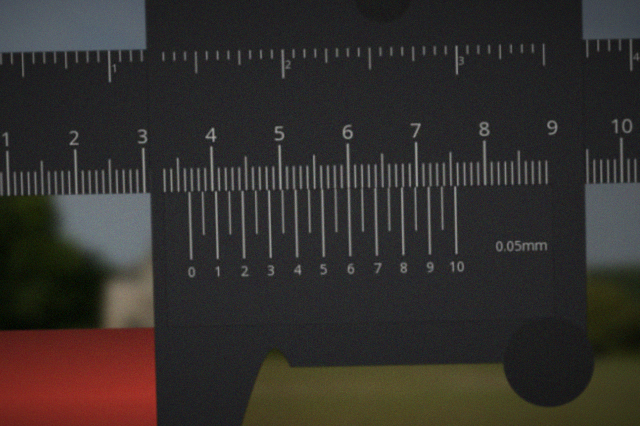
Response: 36.6 (mm)
